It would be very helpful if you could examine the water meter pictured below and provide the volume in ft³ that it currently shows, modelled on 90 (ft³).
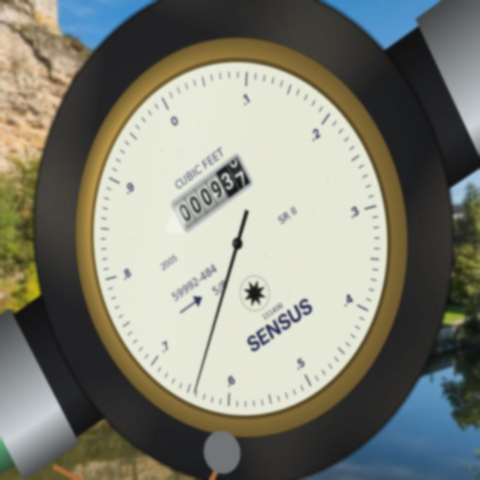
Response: 936.64 (ft³)
